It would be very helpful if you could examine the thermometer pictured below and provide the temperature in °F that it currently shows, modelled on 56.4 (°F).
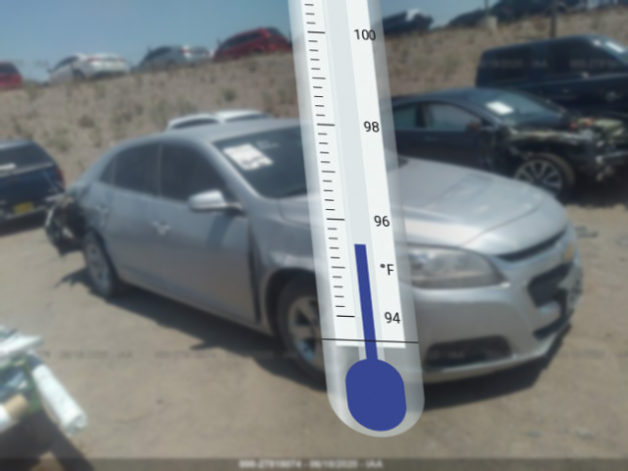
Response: 95.5 (°F)
